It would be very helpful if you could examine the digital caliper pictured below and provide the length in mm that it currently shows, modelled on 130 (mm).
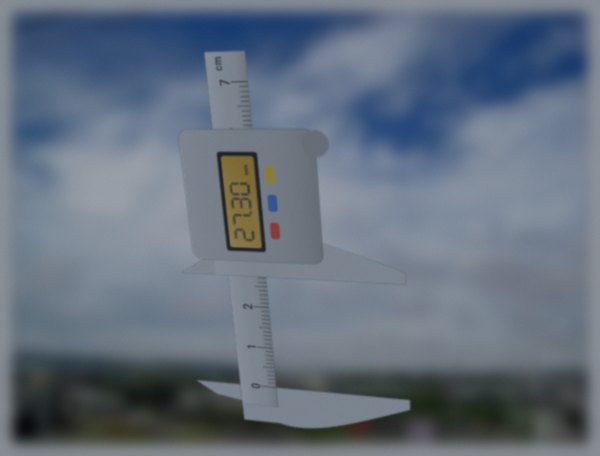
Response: 27.30 (mm)
